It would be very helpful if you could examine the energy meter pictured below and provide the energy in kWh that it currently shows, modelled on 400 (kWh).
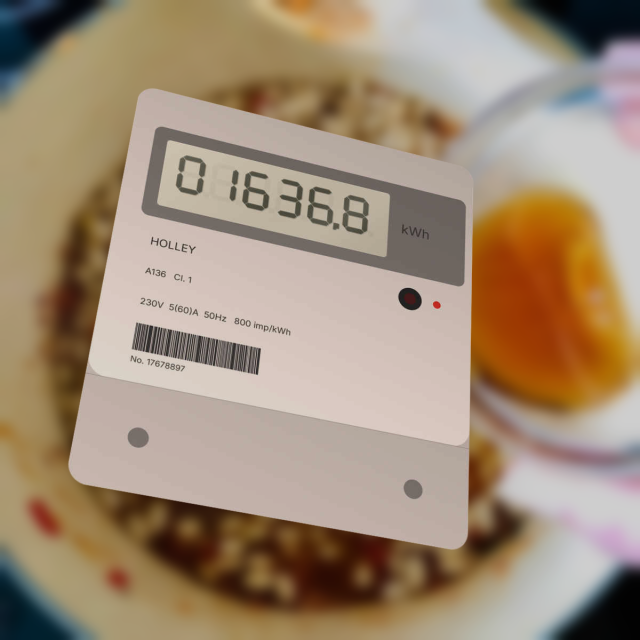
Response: 1636.8 (kWh)
